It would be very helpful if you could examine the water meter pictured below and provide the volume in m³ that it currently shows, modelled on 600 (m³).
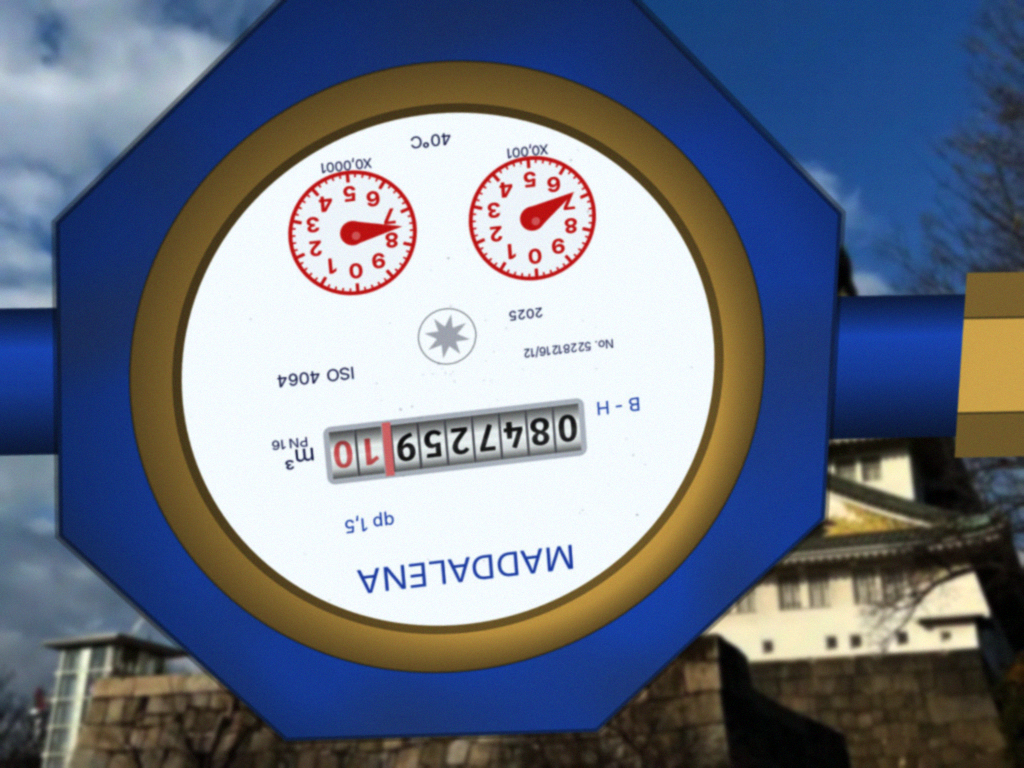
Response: 847259.1067 (m³)
